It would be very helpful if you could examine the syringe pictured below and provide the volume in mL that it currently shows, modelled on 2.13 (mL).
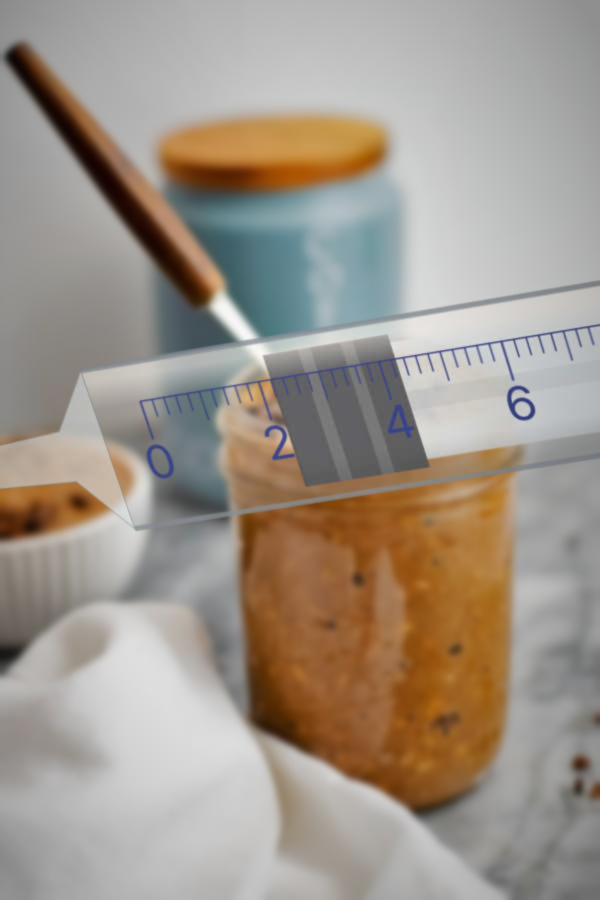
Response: 2.2 (mL)
